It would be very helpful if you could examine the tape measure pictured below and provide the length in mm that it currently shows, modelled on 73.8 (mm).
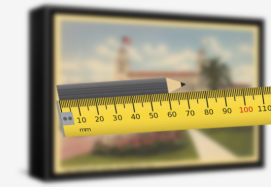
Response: 70 (mm)
